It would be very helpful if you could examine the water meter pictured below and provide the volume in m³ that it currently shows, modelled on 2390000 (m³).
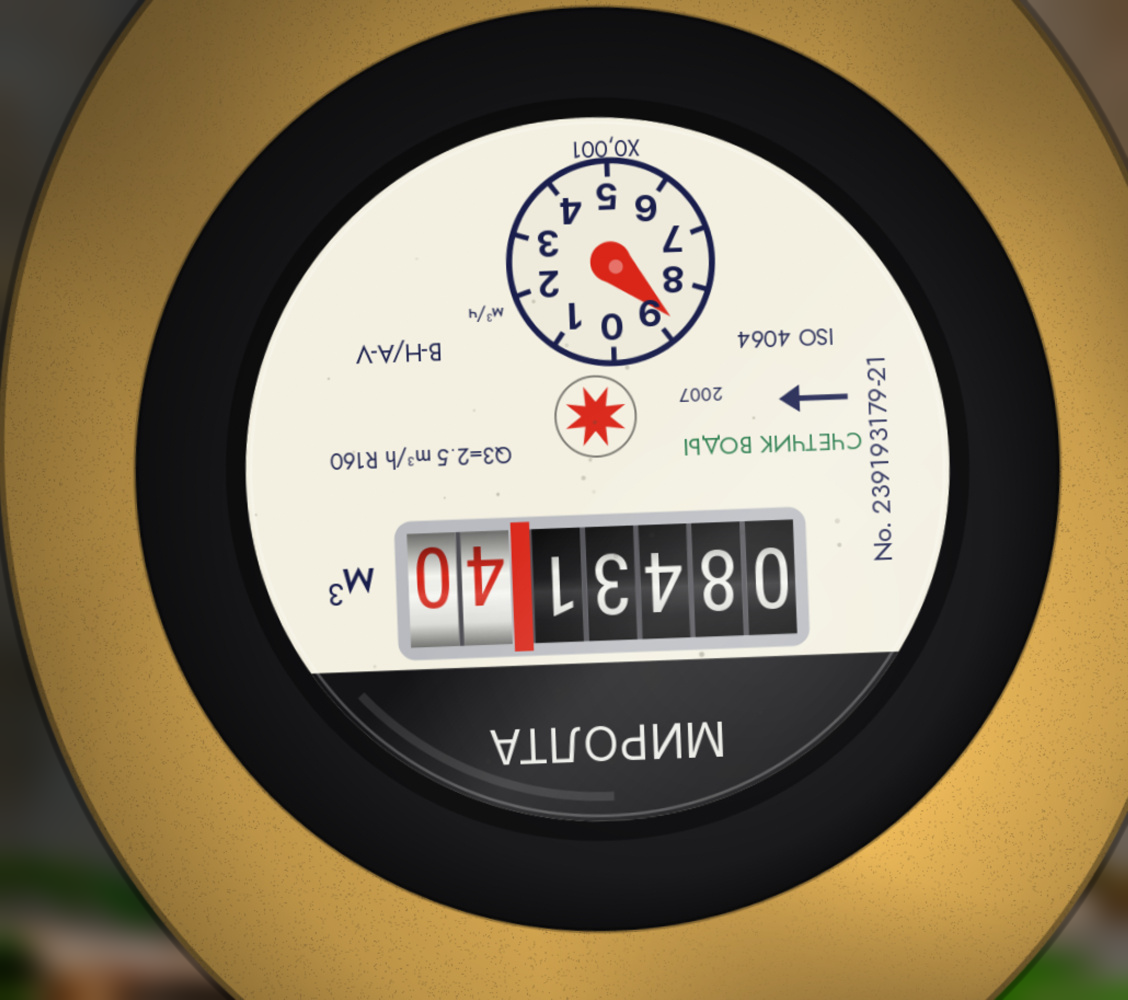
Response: 8431.398 (m³)
